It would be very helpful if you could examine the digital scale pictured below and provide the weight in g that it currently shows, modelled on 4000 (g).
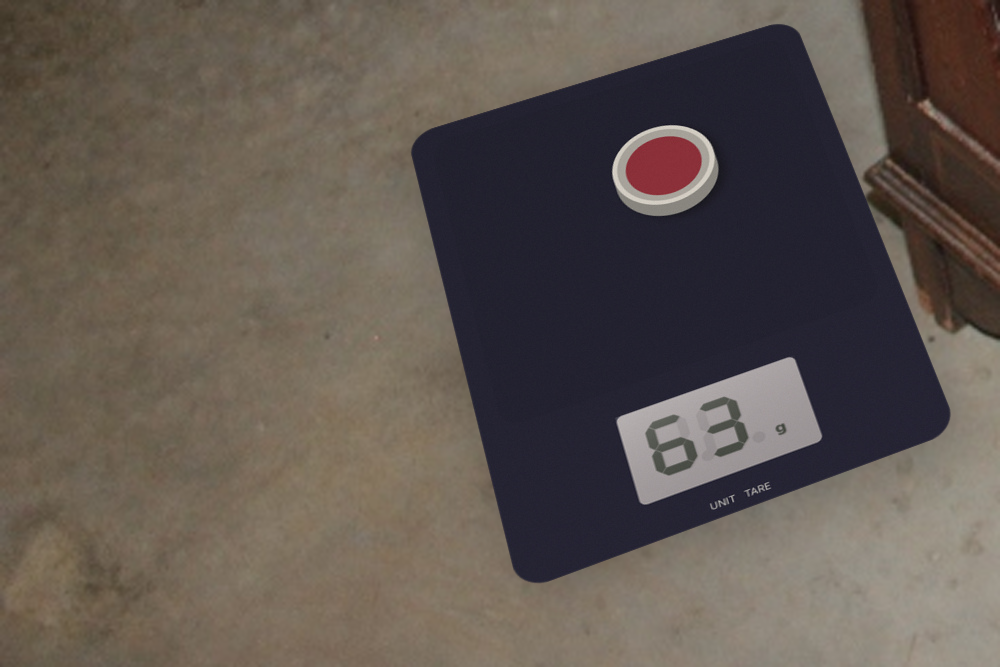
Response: 63 (g)
